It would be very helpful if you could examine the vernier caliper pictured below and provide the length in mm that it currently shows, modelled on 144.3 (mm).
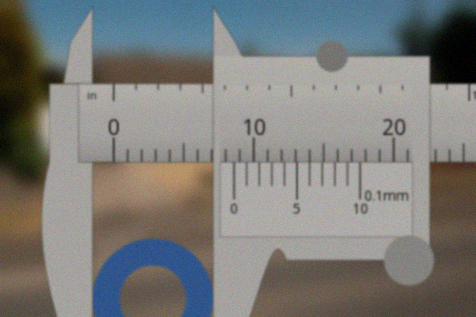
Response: 8.6 (mm)
